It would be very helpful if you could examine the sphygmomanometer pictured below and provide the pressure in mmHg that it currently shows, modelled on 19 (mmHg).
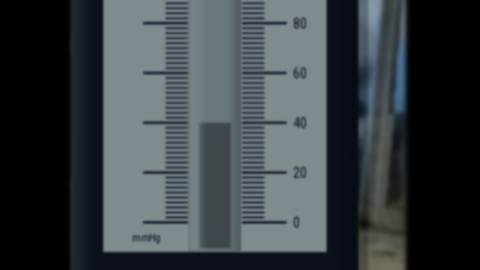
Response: 40 (mmHg)
